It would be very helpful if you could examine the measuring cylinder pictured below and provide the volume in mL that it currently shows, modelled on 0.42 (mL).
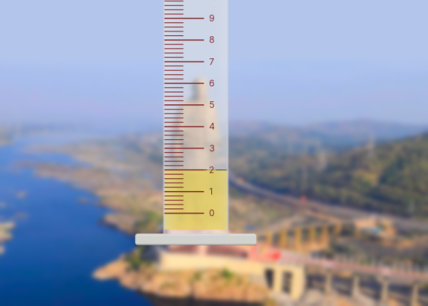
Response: 2 (mL)
